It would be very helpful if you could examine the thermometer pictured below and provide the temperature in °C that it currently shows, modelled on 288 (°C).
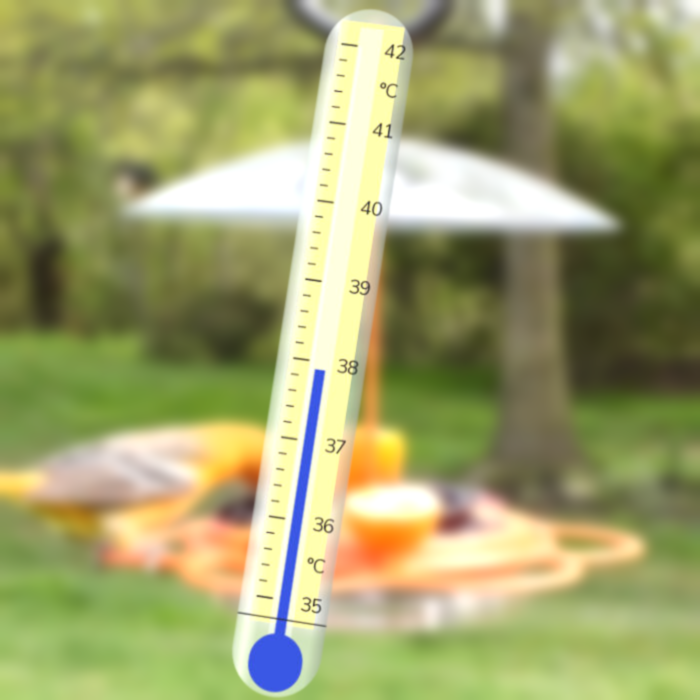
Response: 37.9 (°C)
